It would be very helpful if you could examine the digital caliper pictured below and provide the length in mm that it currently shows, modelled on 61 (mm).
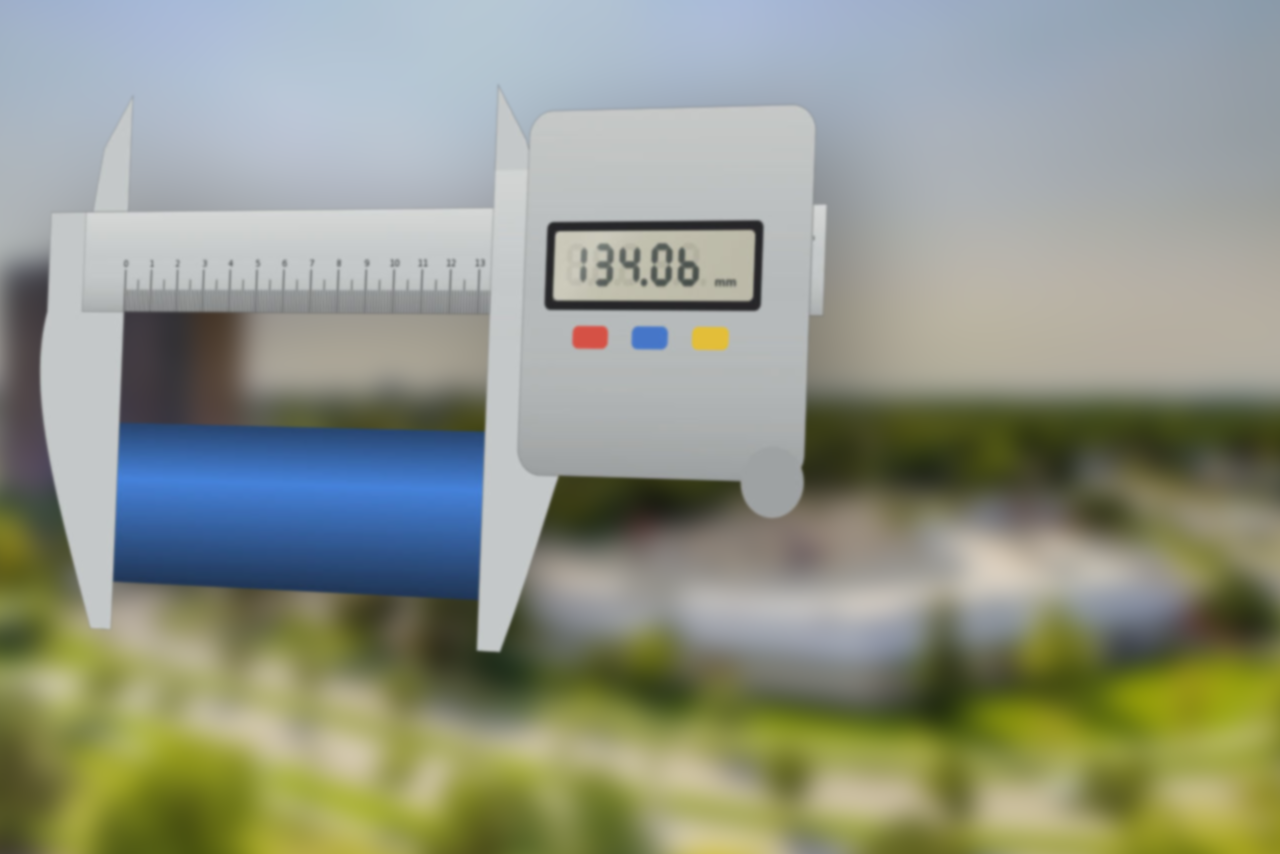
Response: 134.06 (mm)
